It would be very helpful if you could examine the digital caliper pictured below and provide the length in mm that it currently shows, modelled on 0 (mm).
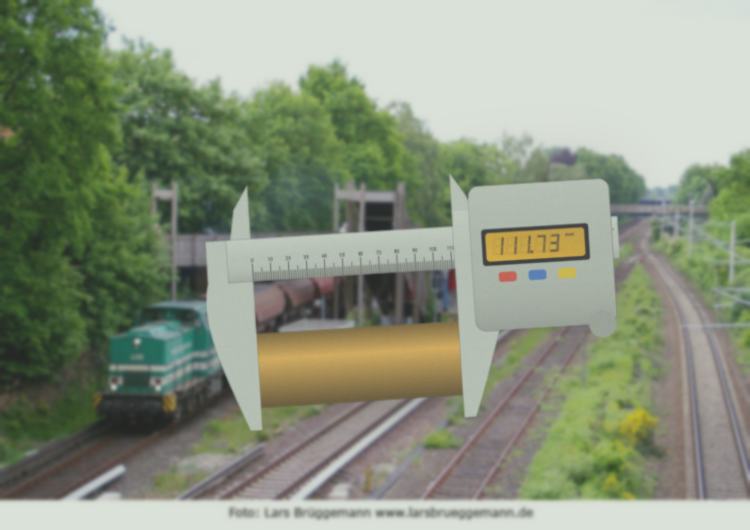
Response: 111.73 (mm)
